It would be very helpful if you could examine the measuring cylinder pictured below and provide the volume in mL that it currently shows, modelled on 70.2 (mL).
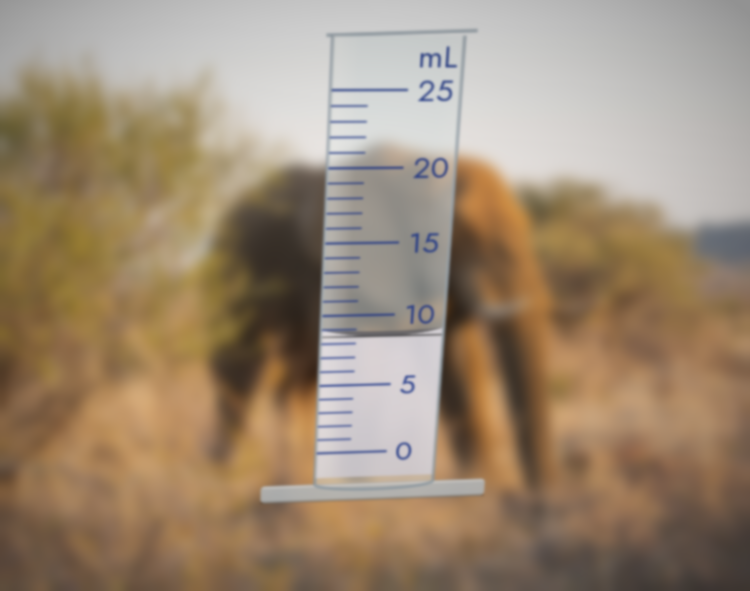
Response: 8.5 (mL)
